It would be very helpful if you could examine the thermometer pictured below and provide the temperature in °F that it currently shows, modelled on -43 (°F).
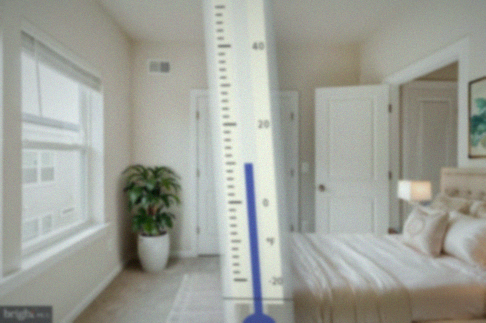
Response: 10 (°F)
